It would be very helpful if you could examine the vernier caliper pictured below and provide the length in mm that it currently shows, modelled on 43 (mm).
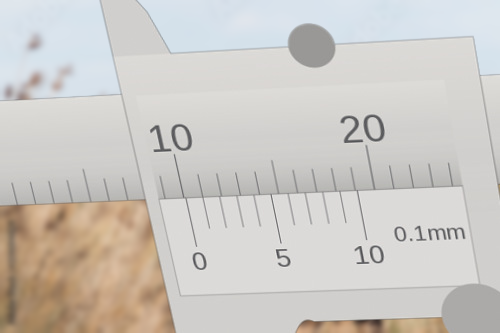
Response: 10.1 (mm)
